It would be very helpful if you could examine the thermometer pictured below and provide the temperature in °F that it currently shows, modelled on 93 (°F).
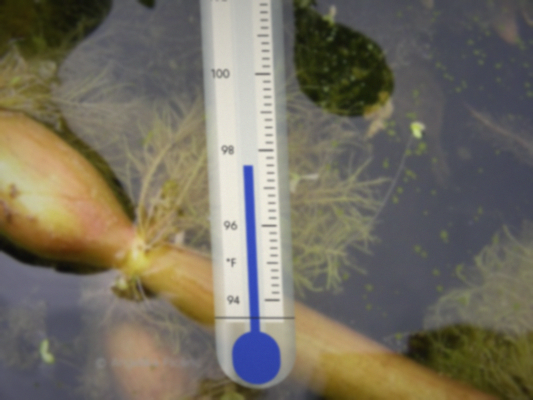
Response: 97.6 (°F)
